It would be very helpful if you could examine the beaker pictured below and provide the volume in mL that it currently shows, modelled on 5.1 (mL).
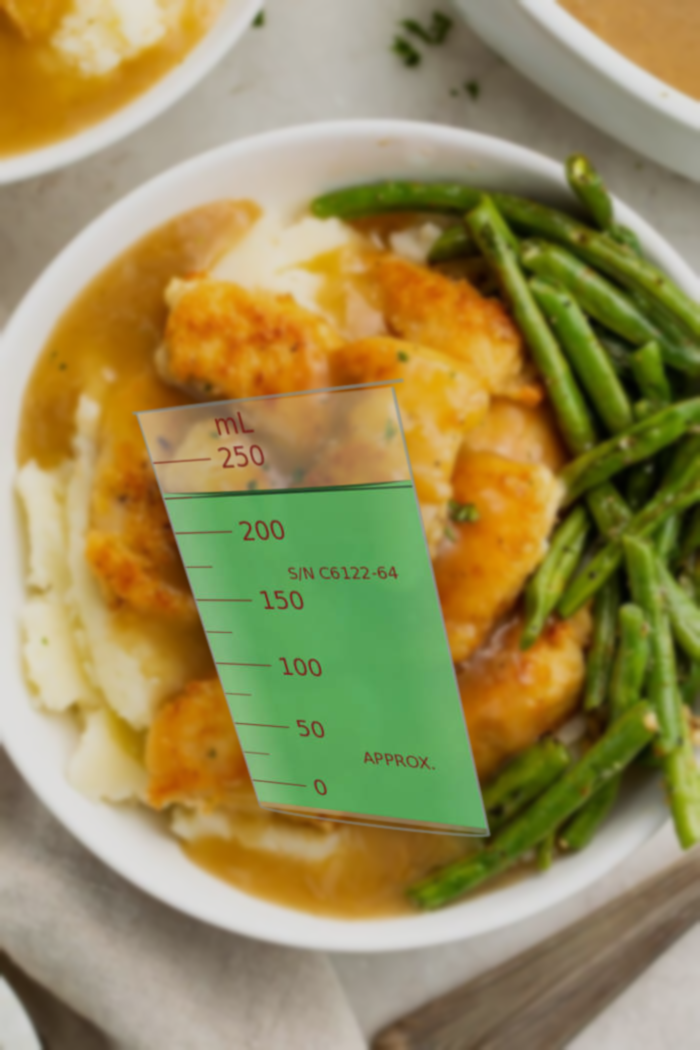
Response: 225 (mL)
